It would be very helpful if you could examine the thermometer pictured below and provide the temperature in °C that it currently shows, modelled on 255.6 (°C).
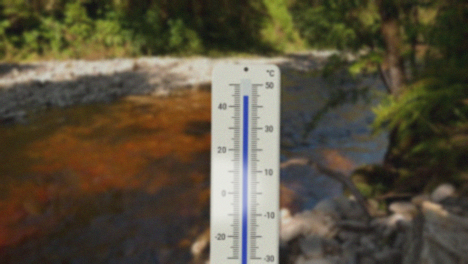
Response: 45 (°C)
